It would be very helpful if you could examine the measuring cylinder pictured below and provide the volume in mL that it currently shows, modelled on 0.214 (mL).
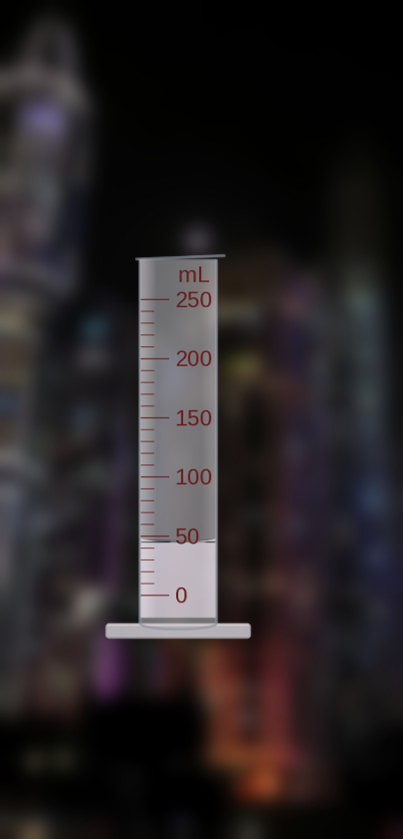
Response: 45 (mL)
